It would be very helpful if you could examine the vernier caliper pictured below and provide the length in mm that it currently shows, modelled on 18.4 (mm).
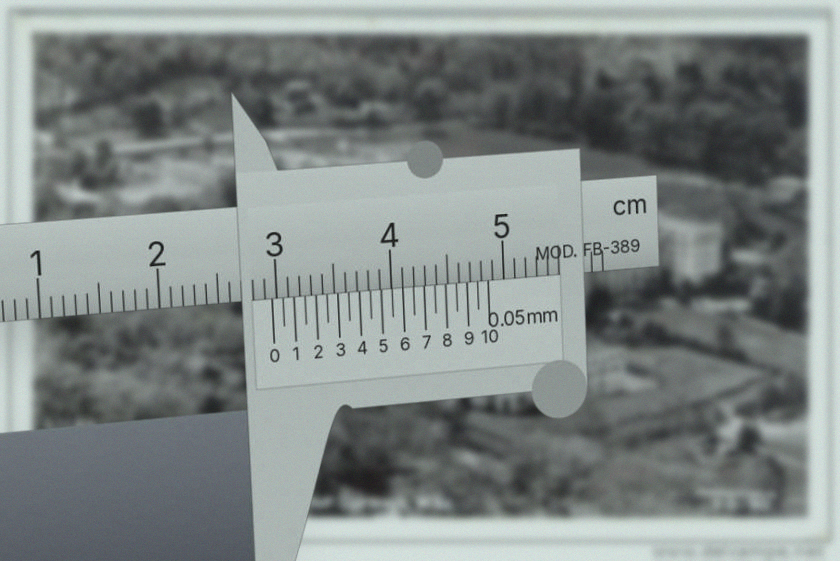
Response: 29.6 (mm)
